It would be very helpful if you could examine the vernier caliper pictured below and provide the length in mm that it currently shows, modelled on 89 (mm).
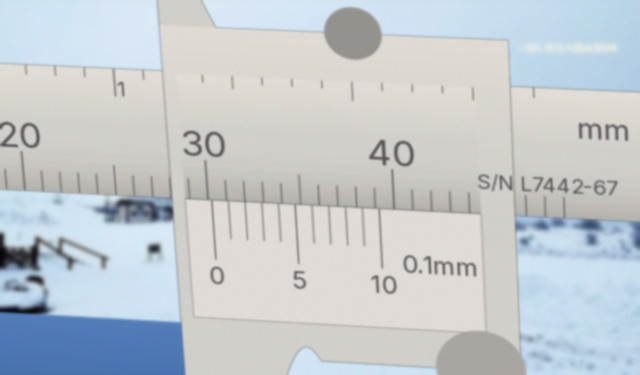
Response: 30.2 (mm)
